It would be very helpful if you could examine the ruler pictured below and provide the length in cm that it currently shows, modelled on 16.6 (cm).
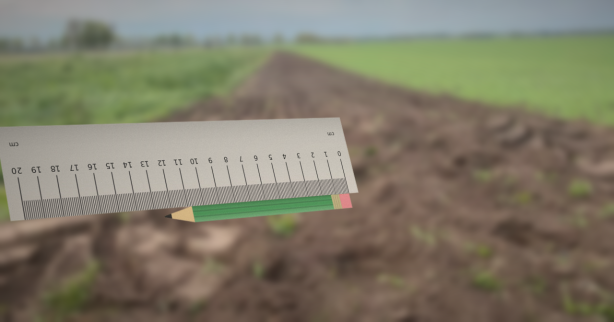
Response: 12.5 (cm)
